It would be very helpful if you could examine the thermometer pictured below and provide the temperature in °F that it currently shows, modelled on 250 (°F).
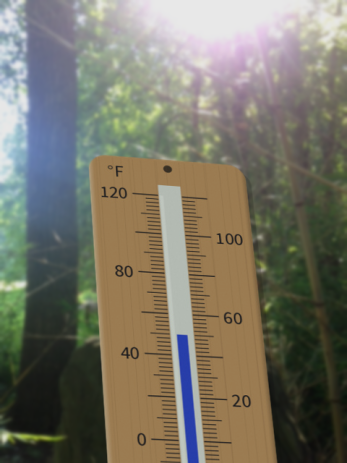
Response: 50 (°F)
